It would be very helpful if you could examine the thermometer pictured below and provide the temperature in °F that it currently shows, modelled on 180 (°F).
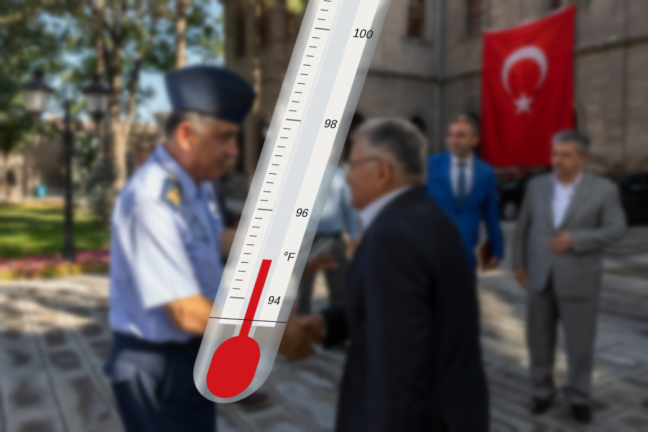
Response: 94.9 (°F)
